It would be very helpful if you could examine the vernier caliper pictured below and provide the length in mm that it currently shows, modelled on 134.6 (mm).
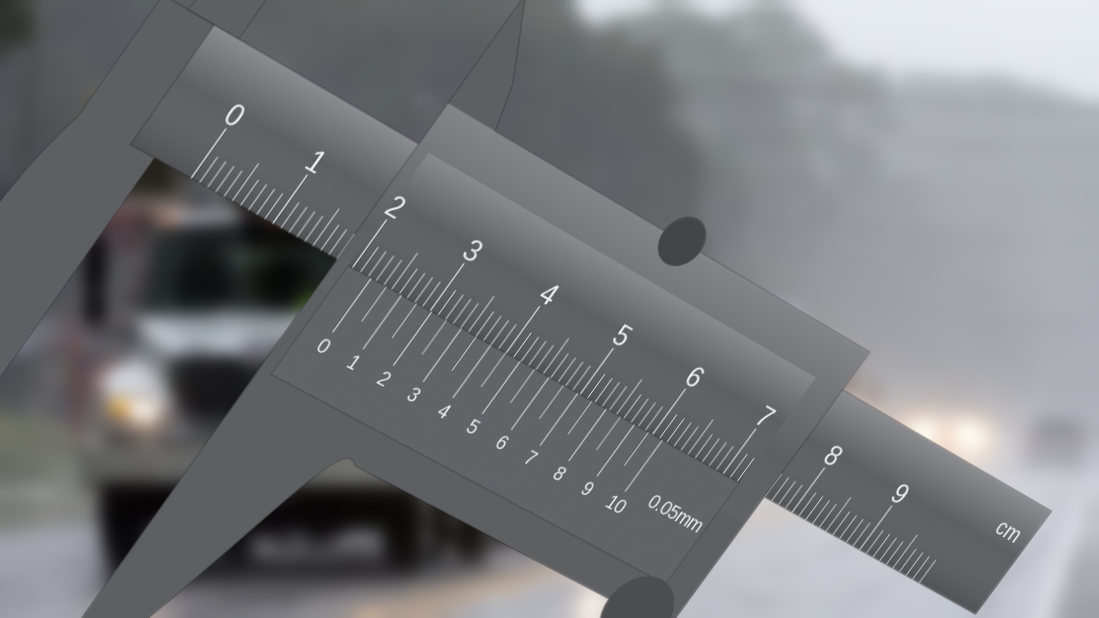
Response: 22.4 (mm)
